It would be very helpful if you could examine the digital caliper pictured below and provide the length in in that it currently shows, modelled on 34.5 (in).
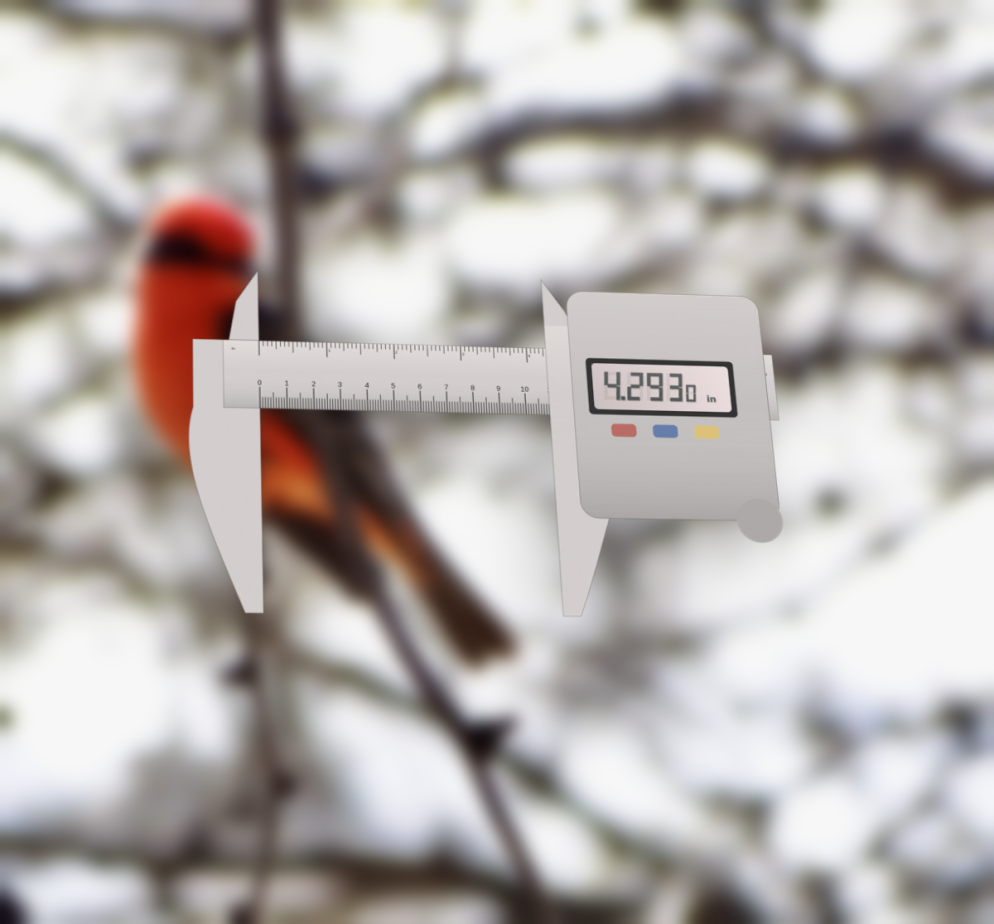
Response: 4.2930 (in)
